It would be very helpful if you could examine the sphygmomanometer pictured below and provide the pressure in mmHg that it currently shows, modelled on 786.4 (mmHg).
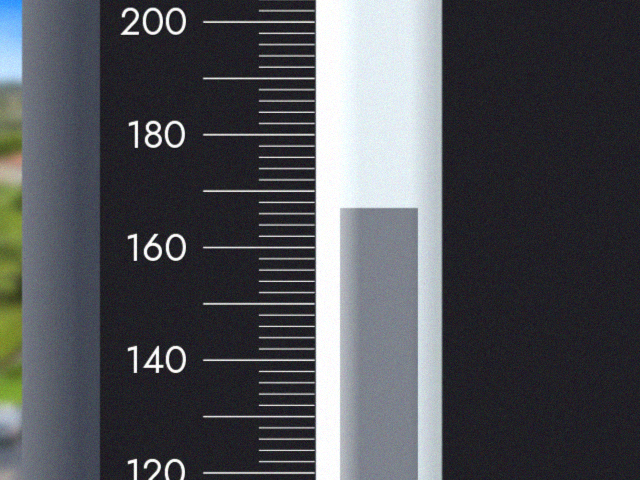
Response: 167 (mmHg)
